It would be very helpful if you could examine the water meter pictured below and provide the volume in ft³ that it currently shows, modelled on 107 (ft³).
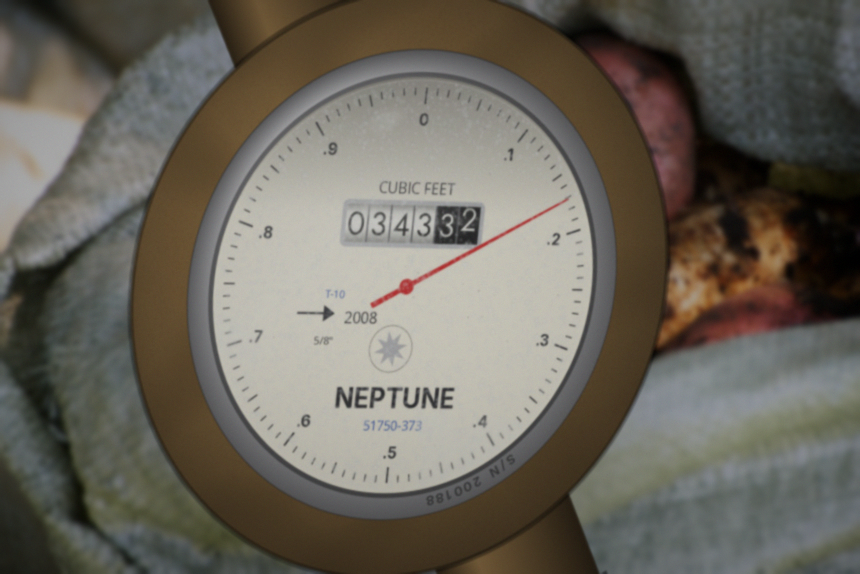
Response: 34332.17 (ft³)
